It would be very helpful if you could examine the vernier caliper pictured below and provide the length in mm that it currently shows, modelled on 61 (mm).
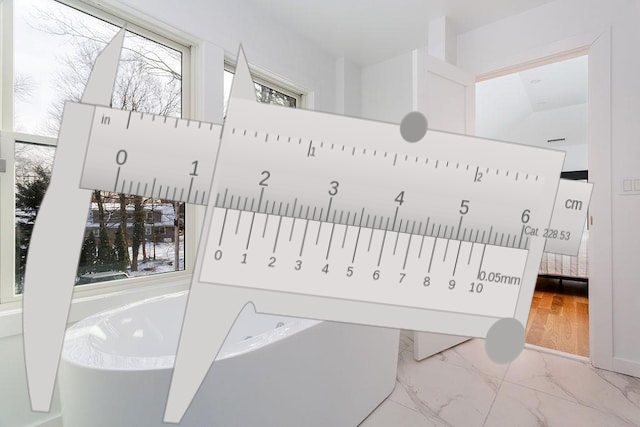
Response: 15.6 (mm)
